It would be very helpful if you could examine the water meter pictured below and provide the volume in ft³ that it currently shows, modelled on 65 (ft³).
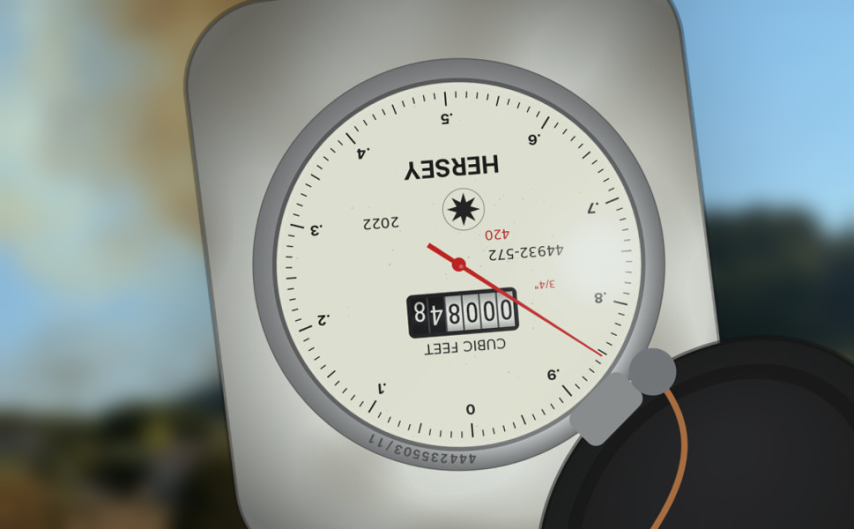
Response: 847.85 (ft³)
